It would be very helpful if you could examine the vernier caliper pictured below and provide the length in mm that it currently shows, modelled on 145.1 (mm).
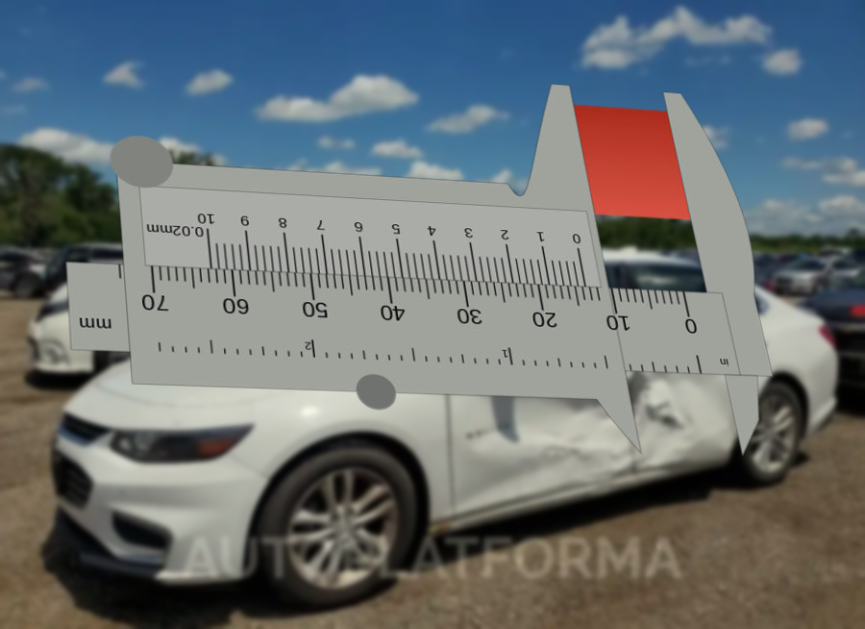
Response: 13.6 (mm)
